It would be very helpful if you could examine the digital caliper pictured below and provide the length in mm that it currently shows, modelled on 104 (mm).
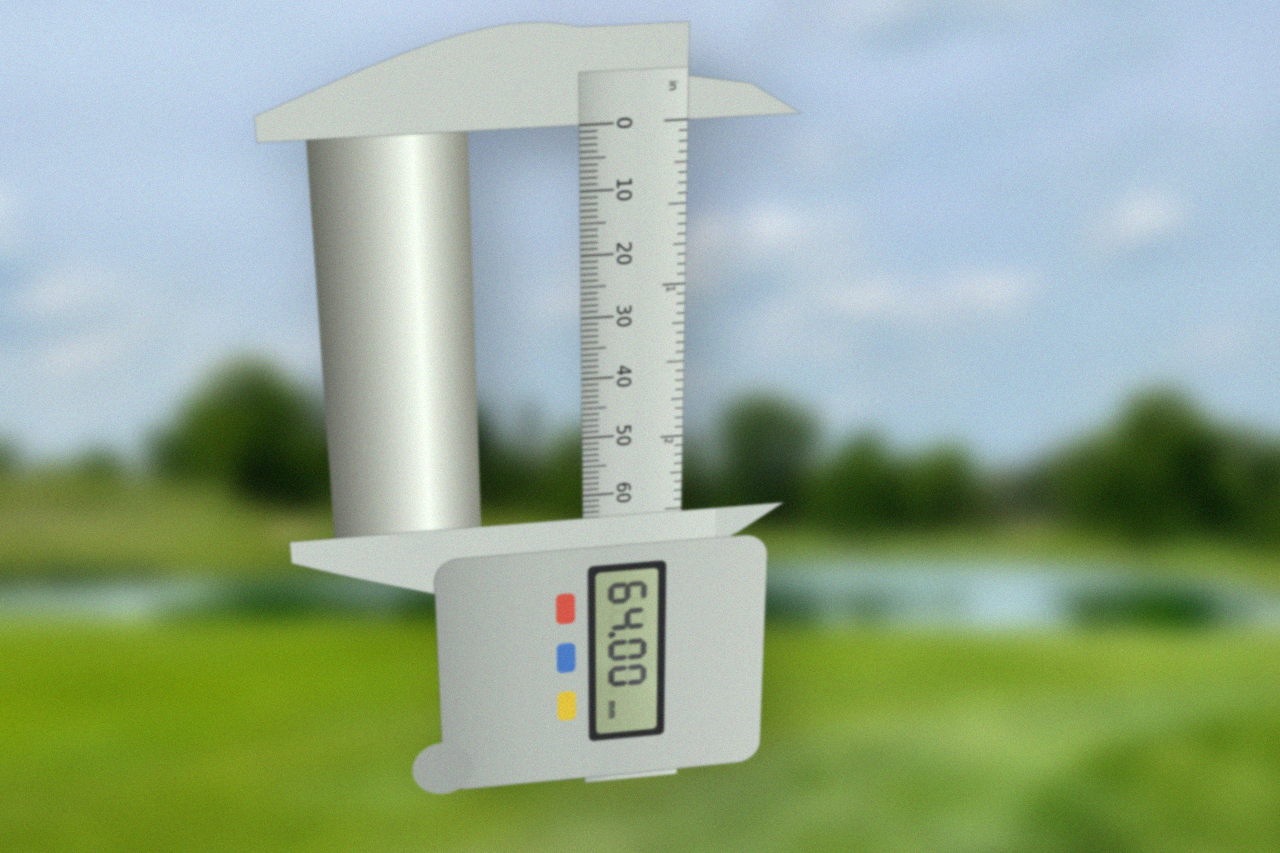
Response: 64.00 (mm)
